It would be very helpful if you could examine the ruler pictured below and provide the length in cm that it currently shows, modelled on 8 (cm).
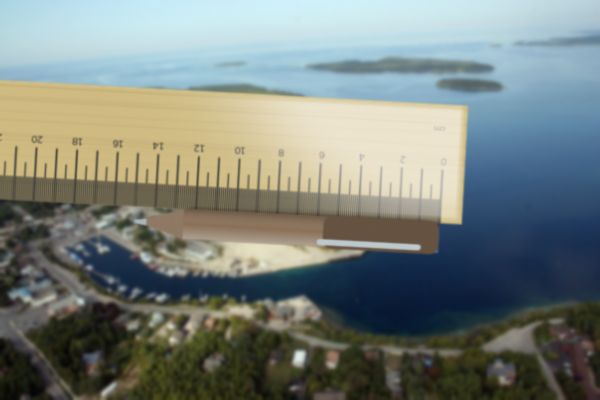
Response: 15 (cm)
